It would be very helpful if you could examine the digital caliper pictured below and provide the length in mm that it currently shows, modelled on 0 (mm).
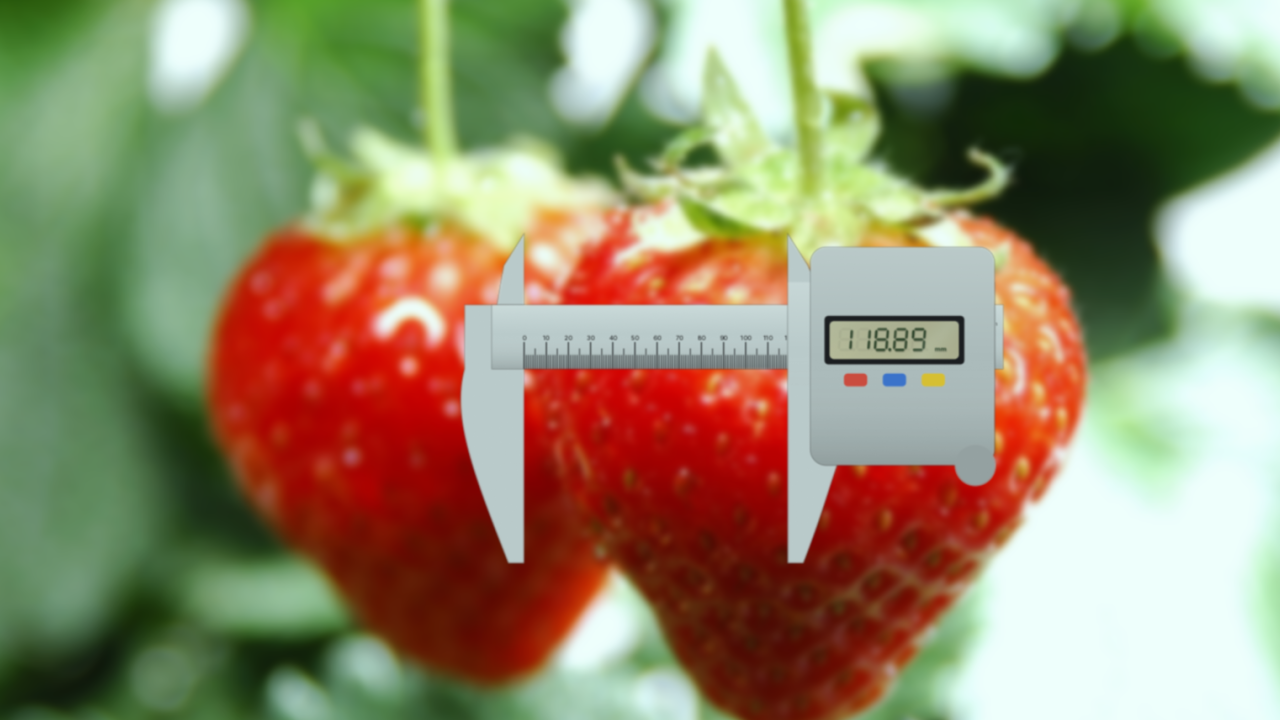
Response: 118.89 (mm)
